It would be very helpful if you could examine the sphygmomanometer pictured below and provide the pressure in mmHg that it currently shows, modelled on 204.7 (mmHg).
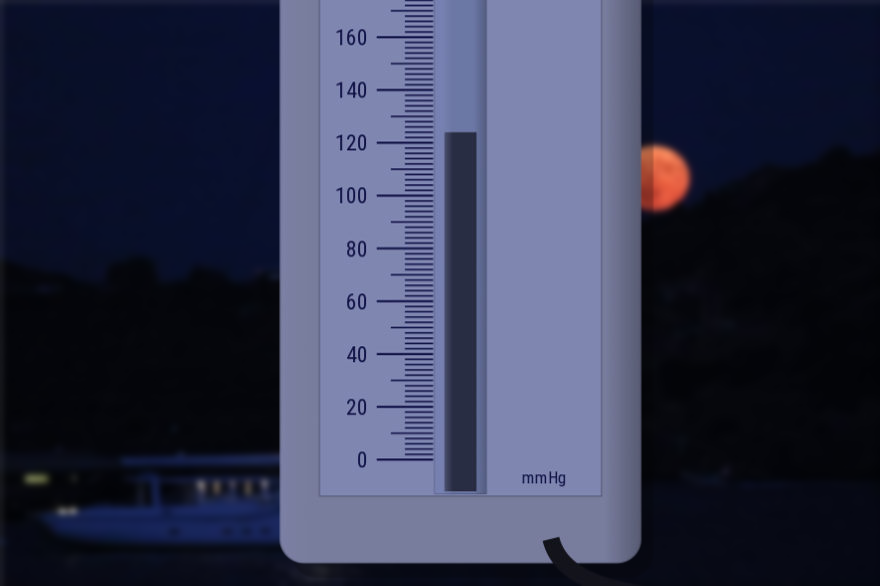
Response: 124 (mmHg)
